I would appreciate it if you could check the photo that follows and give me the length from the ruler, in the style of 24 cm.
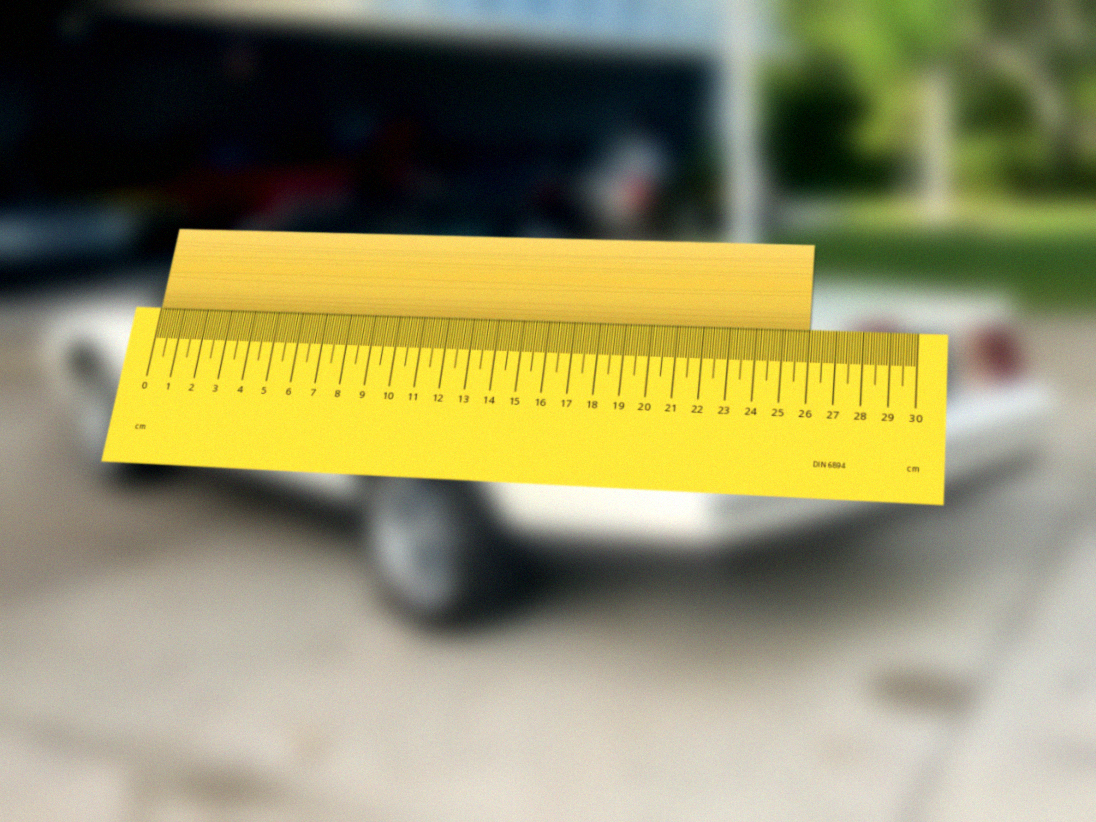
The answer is 26 cm
